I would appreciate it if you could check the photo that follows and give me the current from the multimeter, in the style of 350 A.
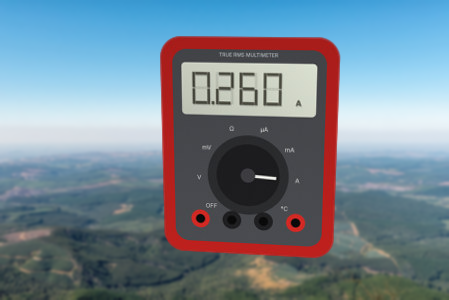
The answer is 0.260 A
